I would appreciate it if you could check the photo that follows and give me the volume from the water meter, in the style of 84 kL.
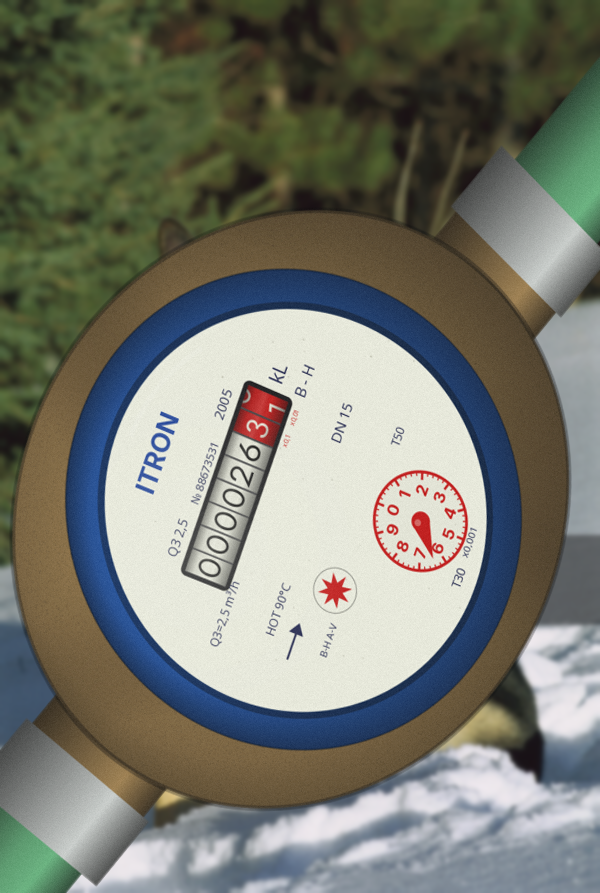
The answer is 26.306 kL
